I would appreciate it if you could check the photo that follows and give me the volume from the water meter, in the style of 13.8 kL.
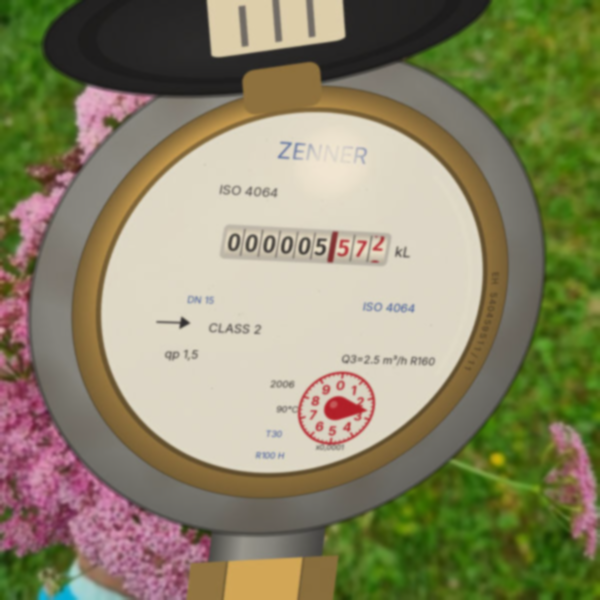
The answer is 5.5722 kL
